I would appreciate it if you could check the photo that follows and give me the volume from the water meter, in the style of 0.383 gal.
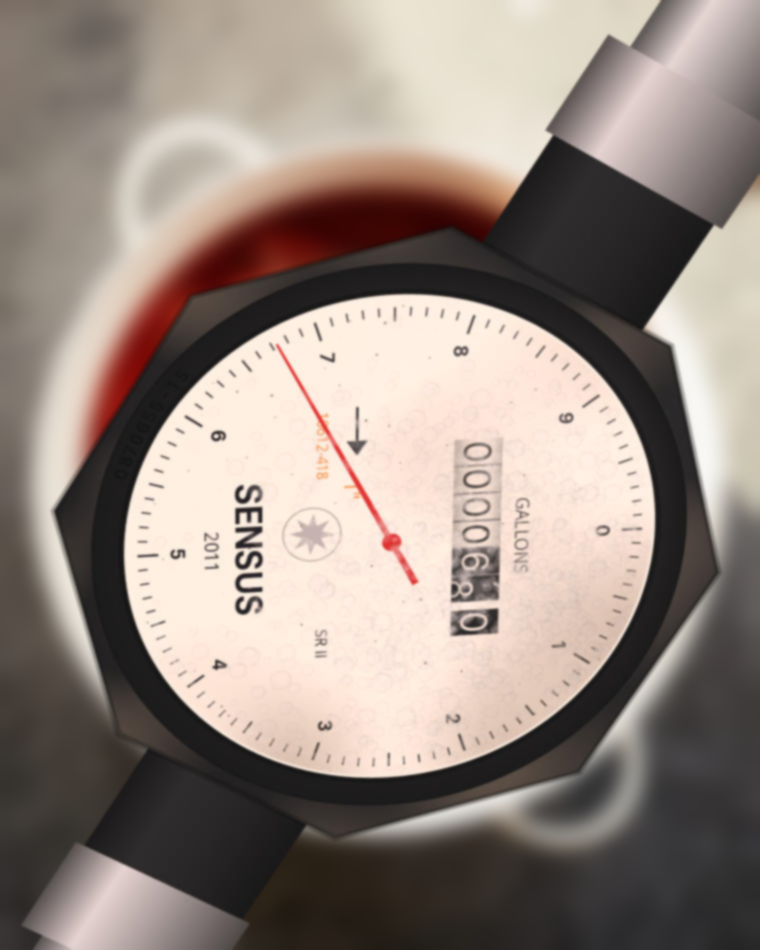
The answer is 676.7 gal
